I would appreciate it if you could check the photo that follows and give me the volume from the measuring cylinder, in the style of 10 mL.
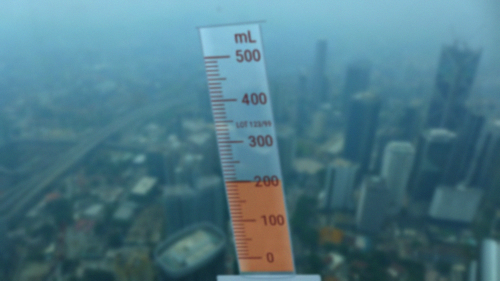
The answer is 200 mL
